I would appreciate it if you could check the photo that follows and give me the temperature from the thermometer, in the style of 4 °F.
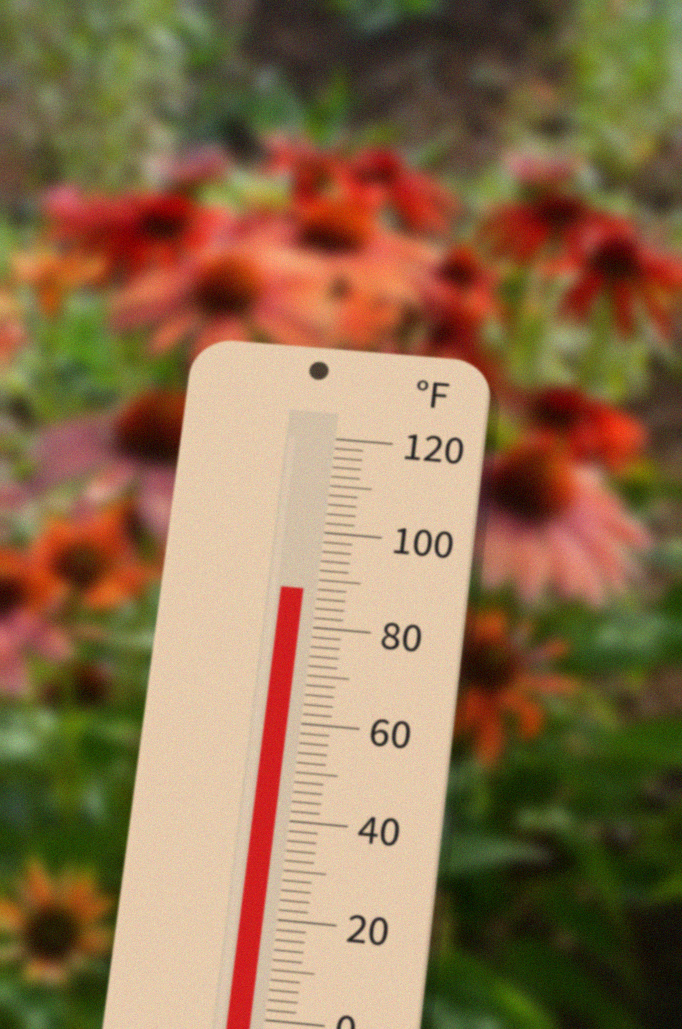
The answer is 88 °F
